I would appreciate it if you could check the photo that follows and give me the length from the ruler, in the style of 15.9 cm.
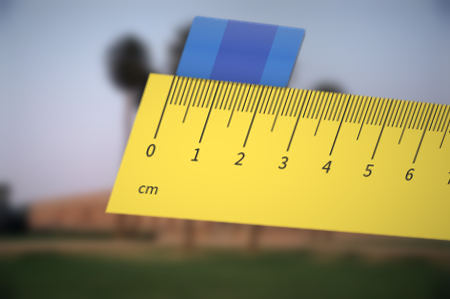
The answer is 2.5 cm
